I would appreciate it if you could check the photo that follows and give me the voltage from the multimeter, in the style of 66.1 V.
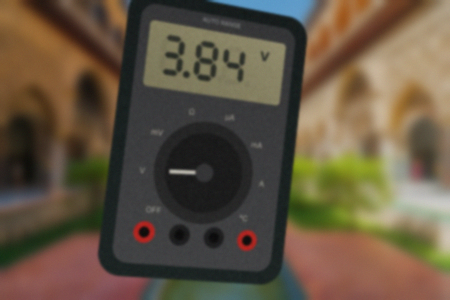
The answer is 3.84 V
